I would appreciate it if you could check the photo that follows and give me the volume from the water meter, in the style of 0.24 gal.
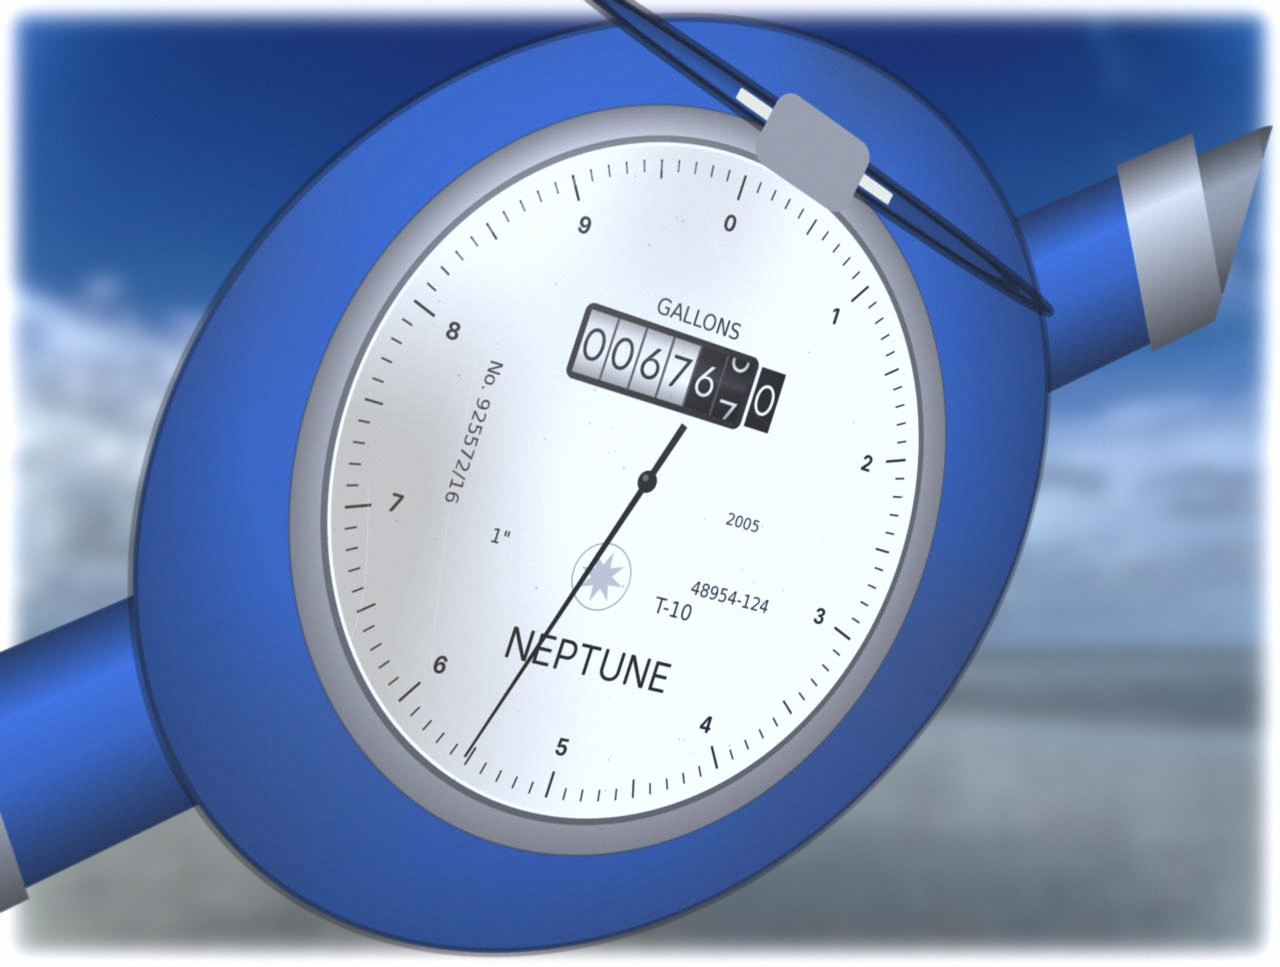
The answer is 67665.5 gal
